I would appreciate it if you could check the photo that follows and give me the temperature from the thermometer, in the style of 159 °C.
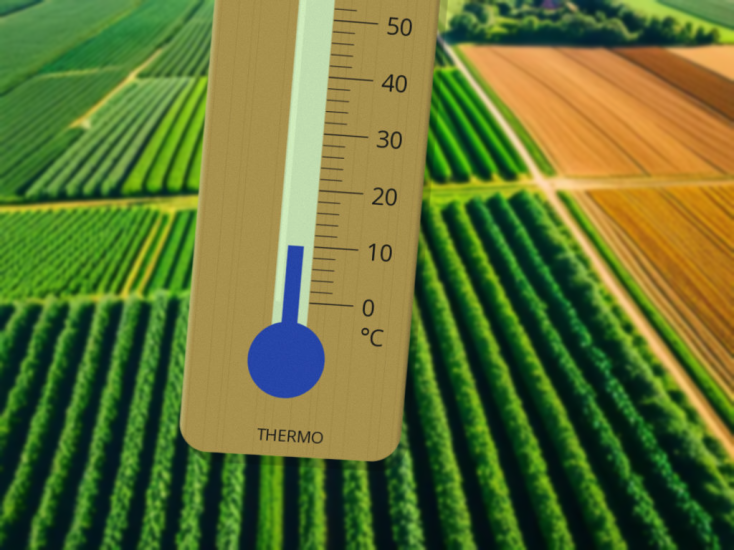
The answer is 10 °C
